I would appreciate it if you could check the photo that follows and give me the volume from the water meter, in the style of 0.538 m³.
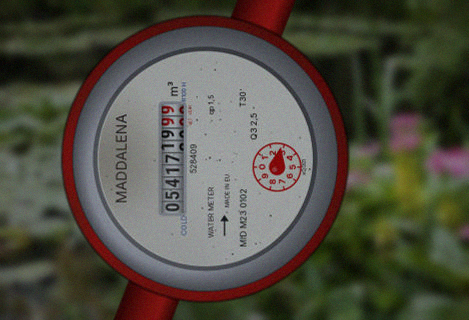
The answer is 541719.992 m³
